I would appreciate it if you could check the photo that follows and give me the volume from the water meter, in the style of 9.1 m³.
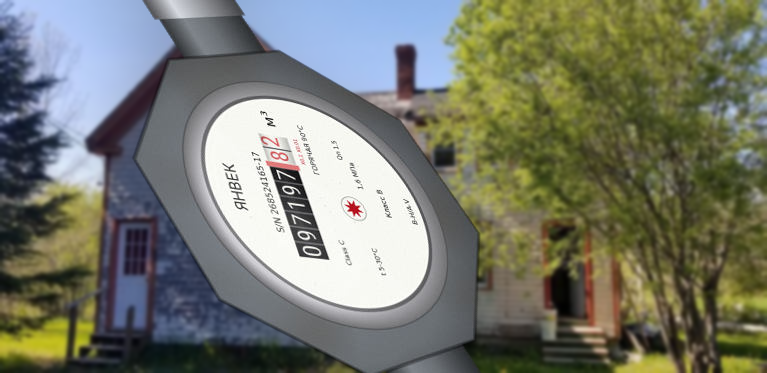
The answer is 97197.82 m³
